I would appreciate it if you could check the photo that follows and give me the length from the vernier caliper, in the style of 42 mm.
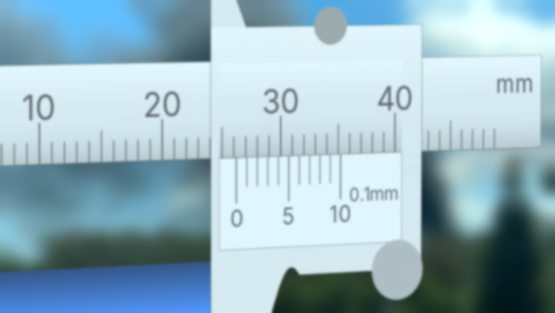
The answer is 26.2 mm
